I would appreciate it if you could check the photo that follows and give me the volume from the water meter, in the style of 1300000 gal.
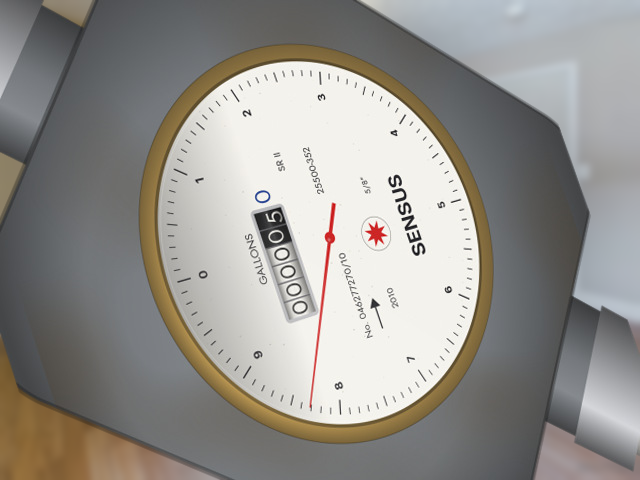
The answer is 48.3 gal
